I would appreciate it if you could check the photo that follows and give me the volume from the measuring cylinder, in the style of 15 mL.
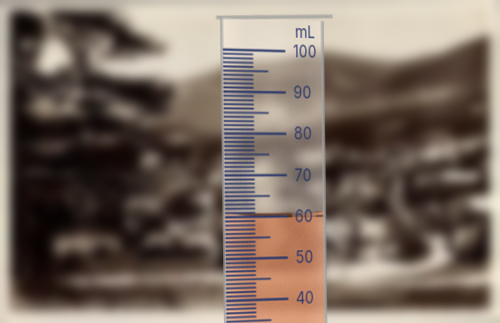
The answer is 60 mL
